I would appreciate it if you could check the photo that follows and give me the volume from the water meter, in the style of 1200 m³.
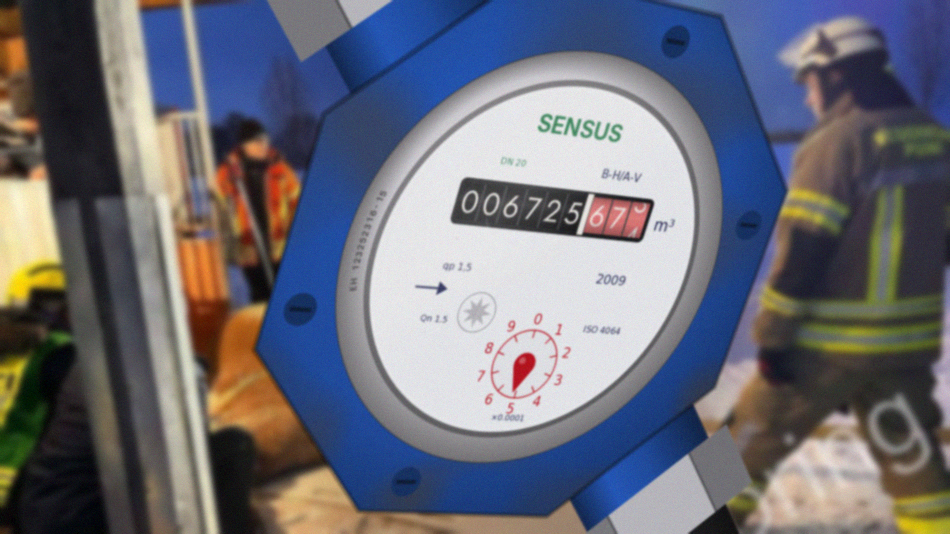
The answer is 6725.6735 m³
